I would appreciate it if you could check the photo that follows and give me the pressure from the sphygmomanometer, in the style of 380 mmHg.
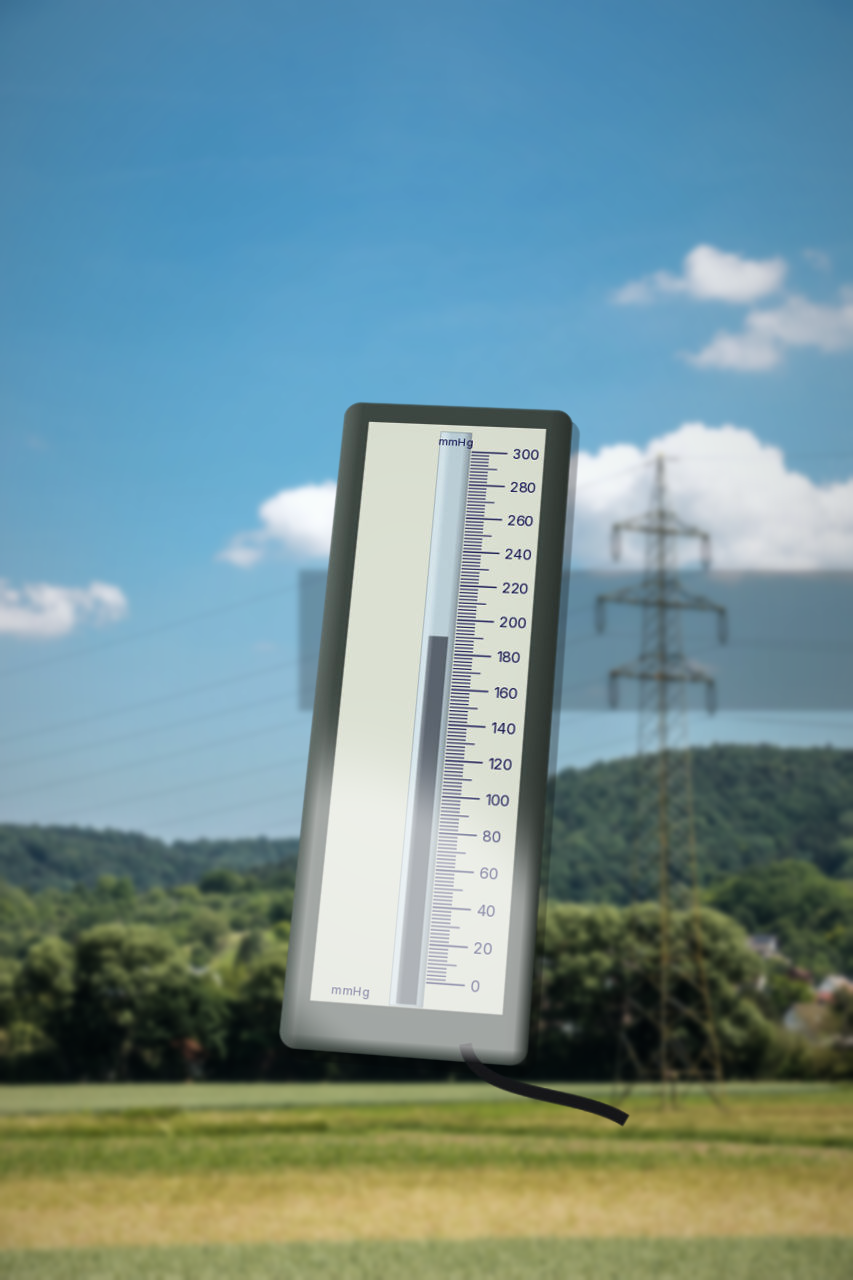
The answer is 190 mmHg
